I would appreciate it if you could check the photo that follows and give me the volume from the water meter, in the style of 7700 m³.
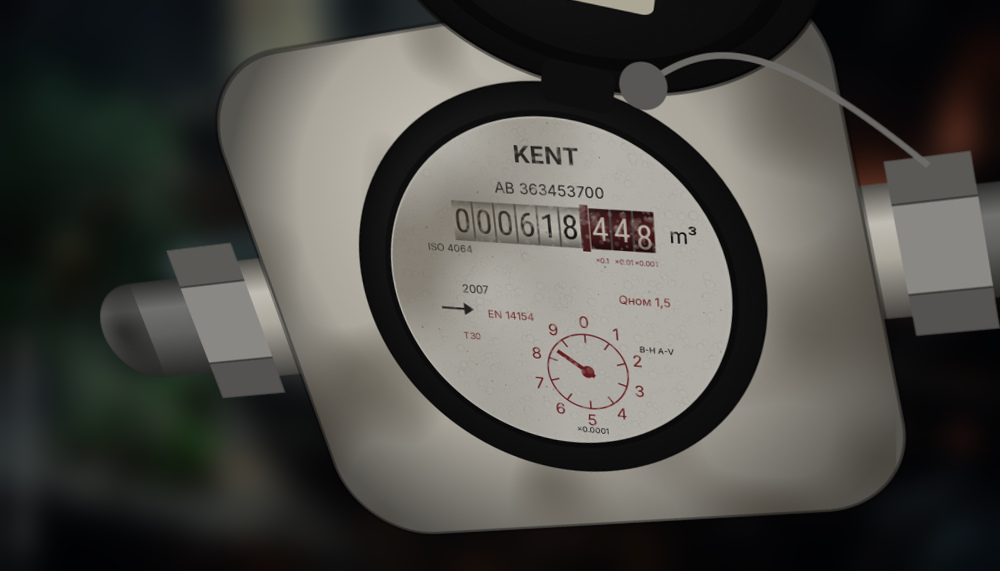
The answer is 618.4478 m³
